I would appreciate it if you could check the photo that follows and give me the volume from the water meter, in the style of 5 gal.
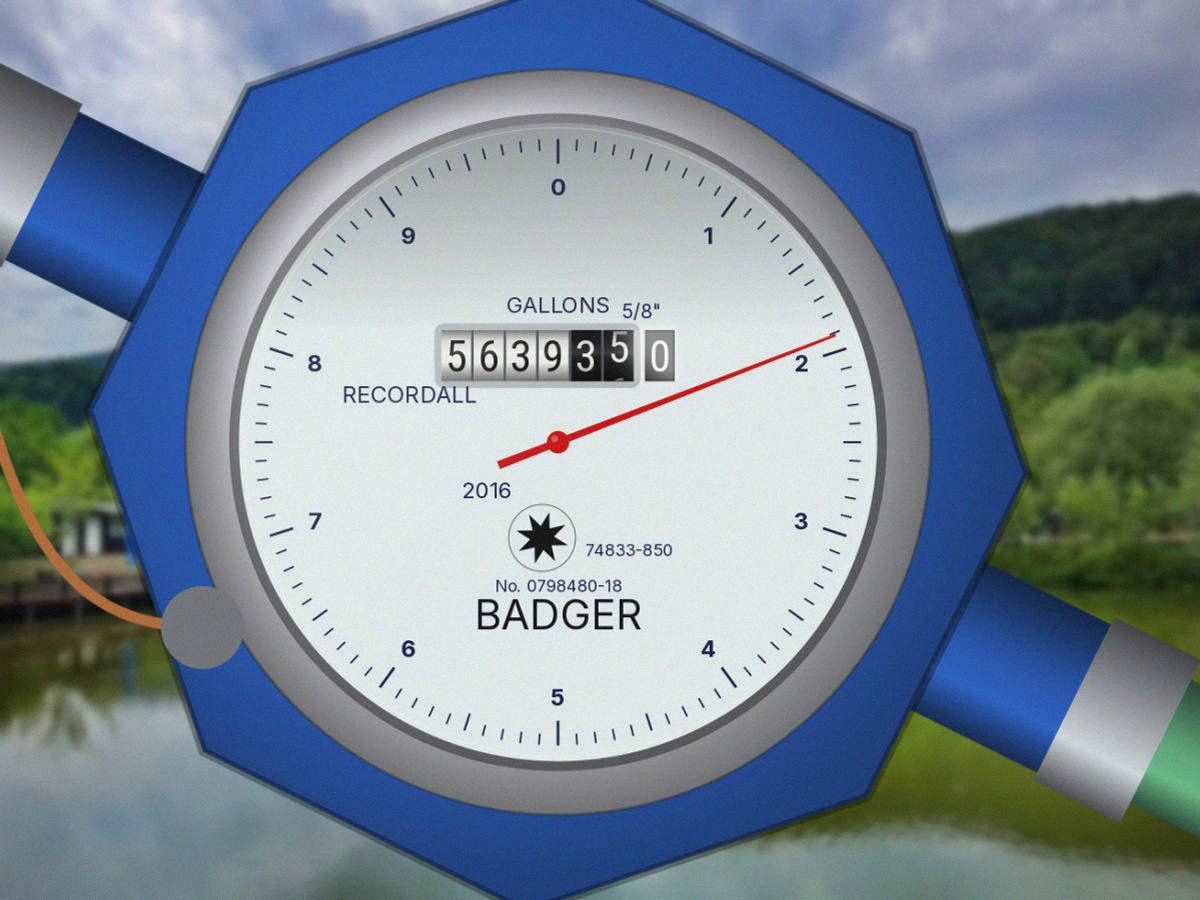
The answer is 5639351.9 gal
